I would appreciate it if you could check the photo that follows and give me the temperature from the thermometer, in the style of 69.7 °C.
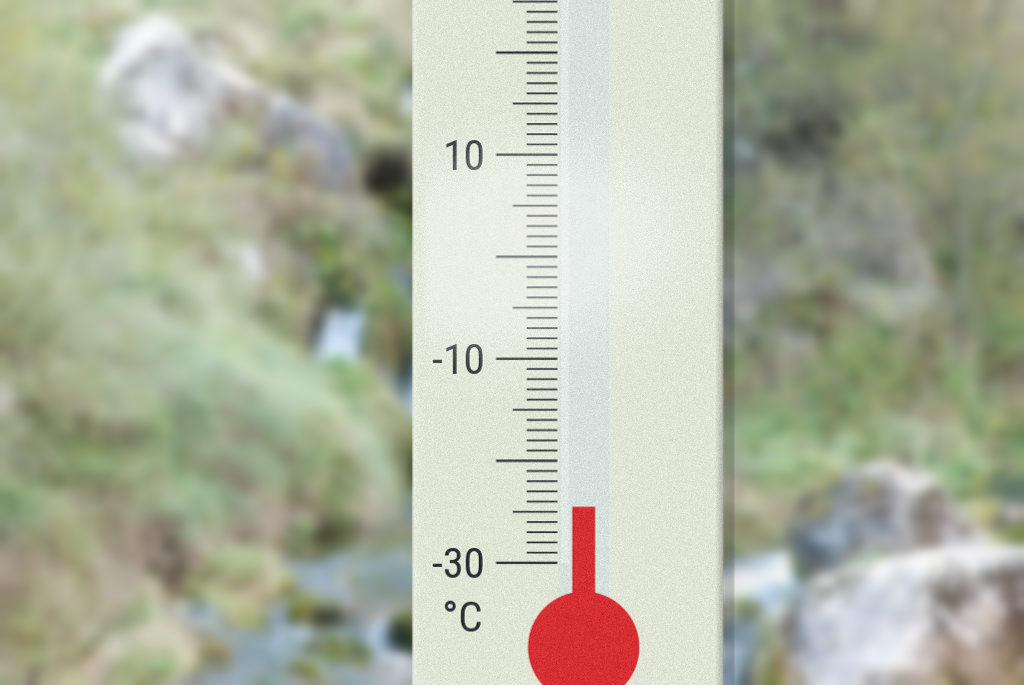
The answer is -24.5 °C
